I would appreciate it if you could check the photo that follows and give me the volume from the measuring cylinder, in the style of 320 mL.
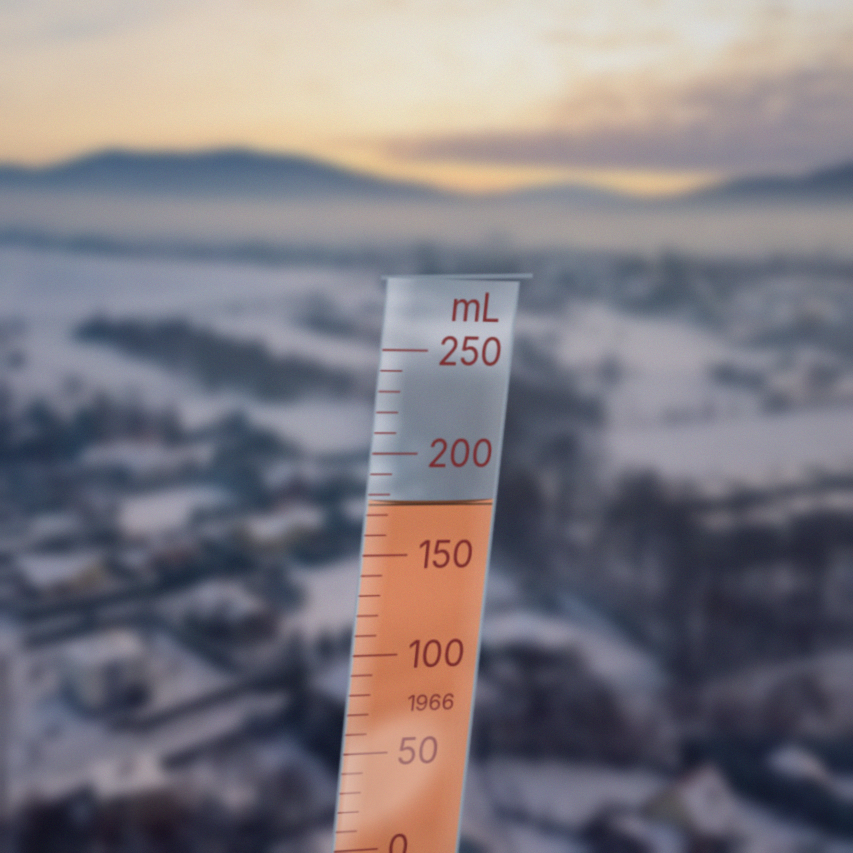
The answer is 175 mL
